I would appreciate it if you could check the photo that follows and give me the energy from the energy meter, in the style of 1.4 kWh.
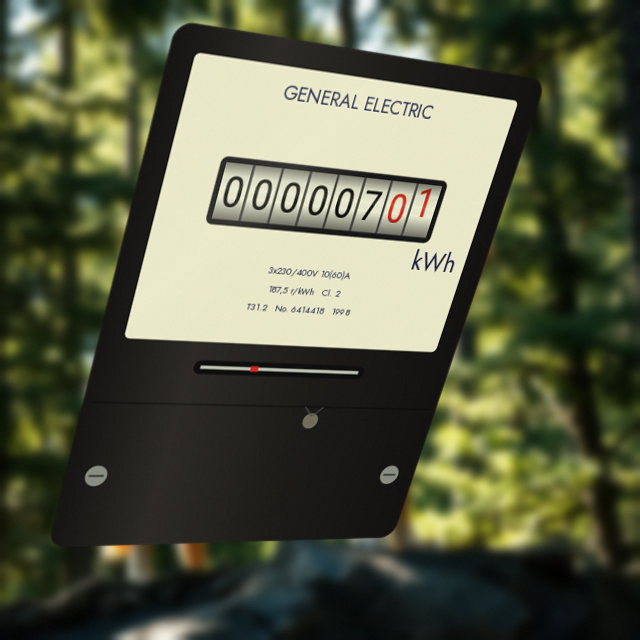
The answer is 7.01 kWh
